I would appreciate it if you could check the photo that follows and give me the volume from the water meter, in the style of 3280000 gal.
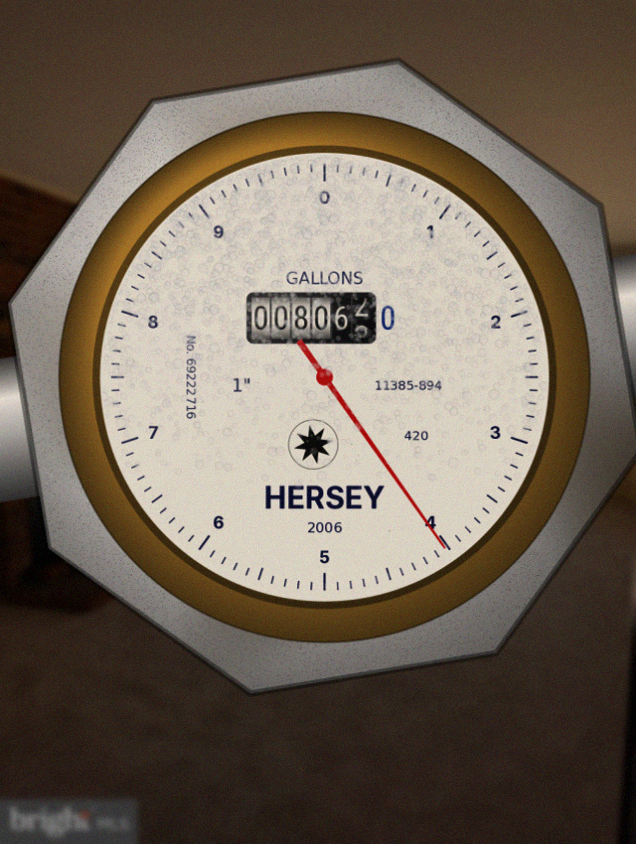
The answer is 80624.0 gal
